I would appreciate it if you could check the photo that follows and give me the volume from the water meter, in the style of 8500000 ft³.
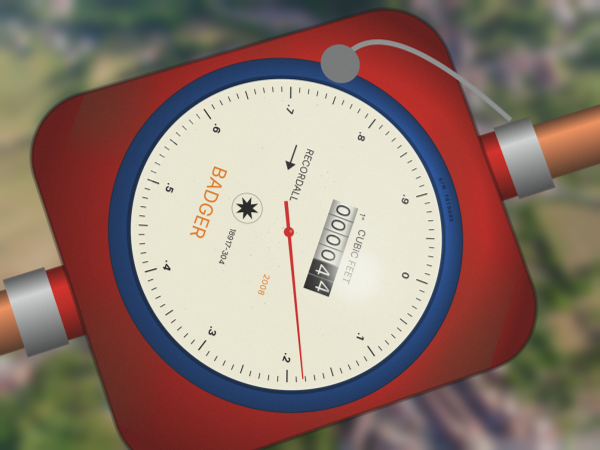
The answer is 44.18 ft³
